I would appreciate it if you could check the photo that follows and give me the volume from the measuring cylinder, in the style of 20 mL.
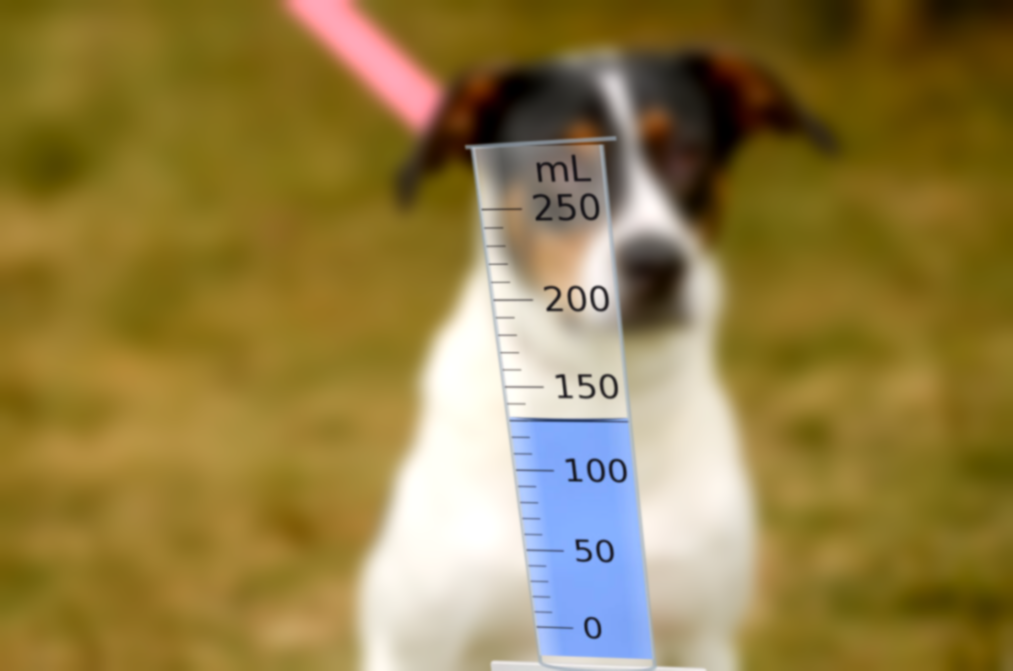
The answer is 130 mL
